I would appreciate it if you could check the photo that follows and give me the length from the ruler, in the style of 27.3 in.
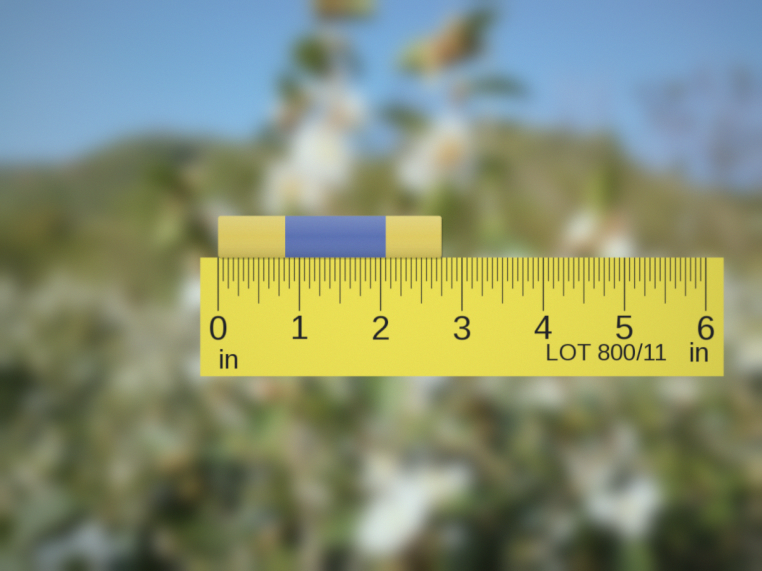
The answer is 2.75 in
